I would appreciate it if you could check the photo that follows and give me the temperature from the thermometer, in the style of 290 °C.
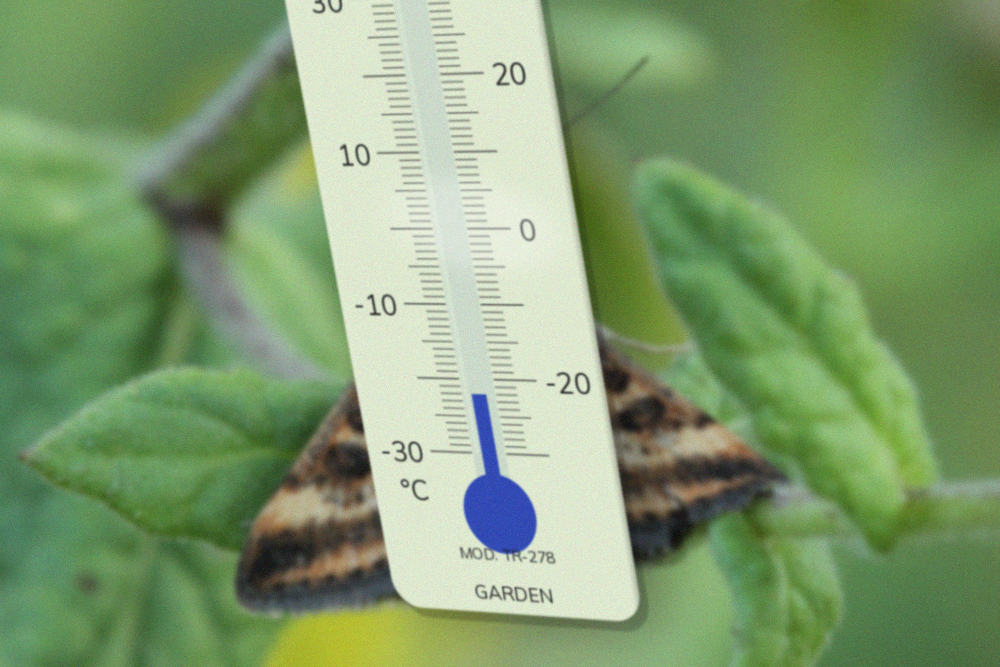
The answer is -22 °C
